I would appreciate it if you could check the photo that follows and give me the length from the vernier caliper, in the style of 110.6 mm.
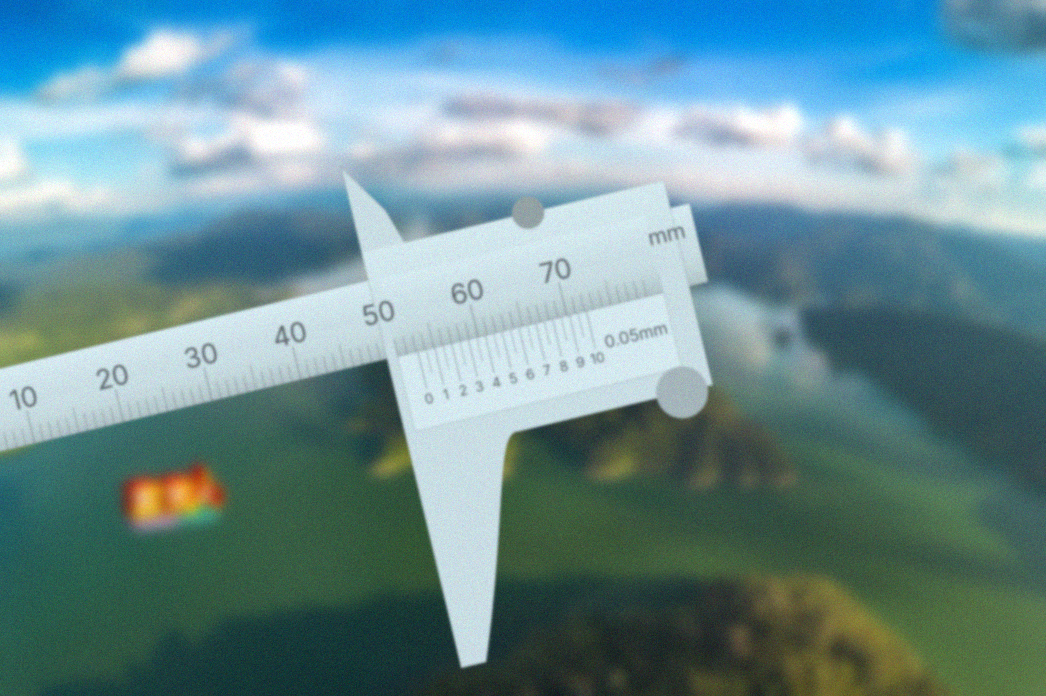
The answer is 53.2 mm
